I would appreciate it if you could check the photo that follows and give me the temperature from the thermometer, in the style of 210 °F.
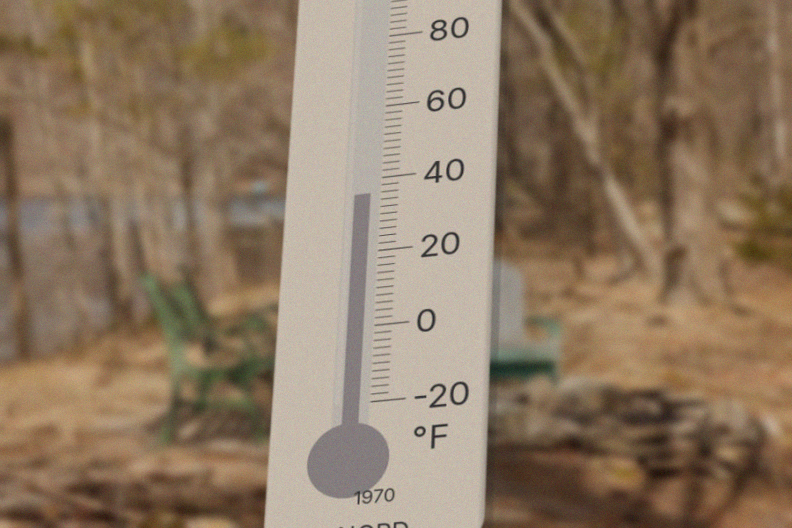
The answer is 36 °F
